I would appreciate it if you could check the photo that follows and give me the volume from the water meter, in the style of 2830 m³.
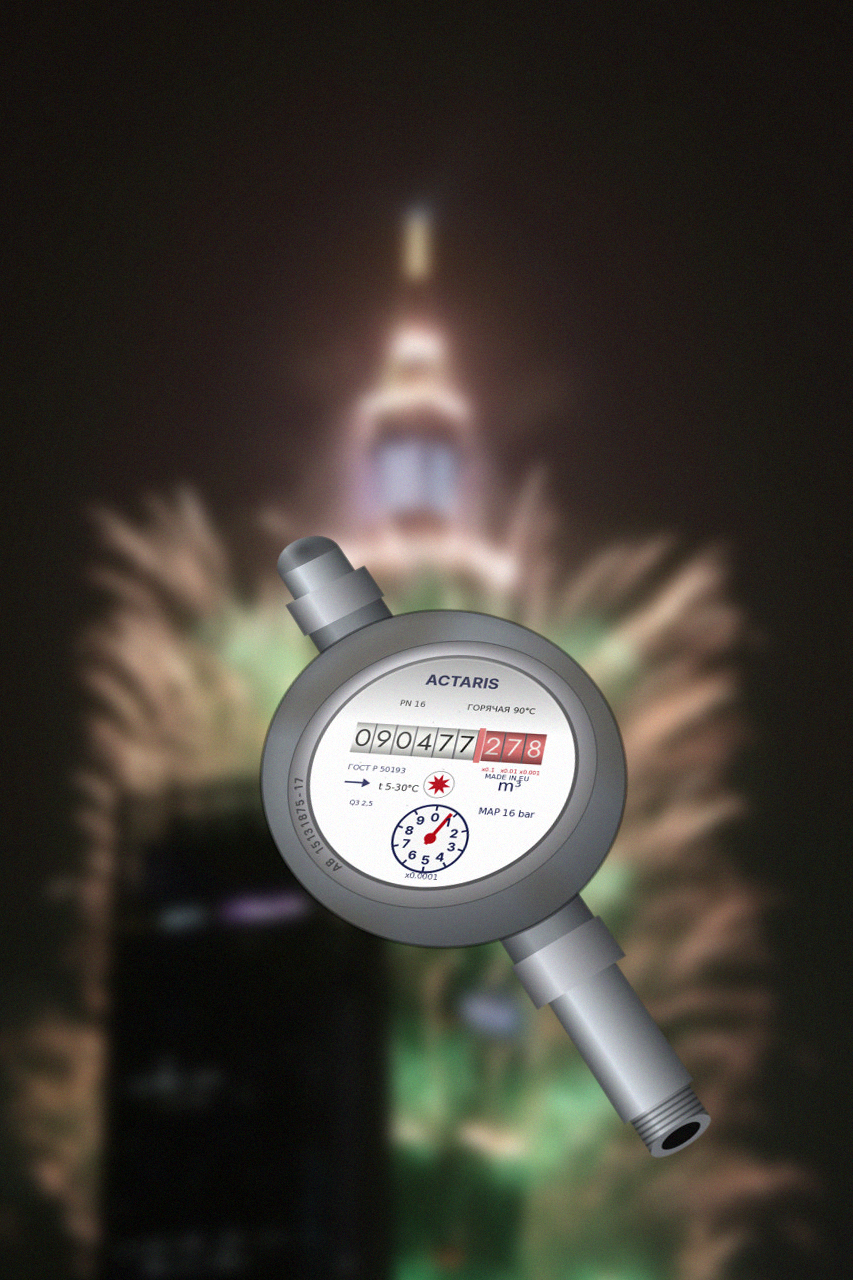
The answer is 90477.2780 m³
